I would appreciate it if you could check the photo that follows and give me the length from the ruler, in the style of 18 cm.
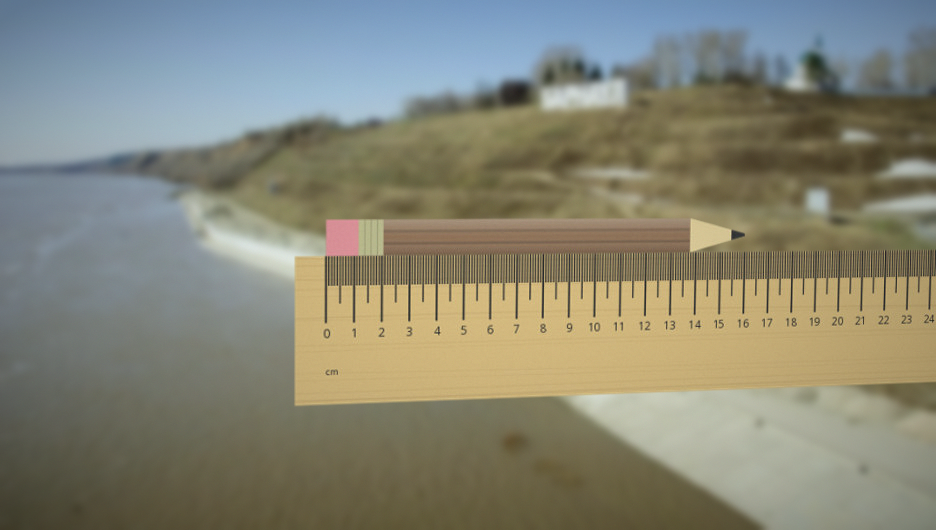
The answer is 16 cm
